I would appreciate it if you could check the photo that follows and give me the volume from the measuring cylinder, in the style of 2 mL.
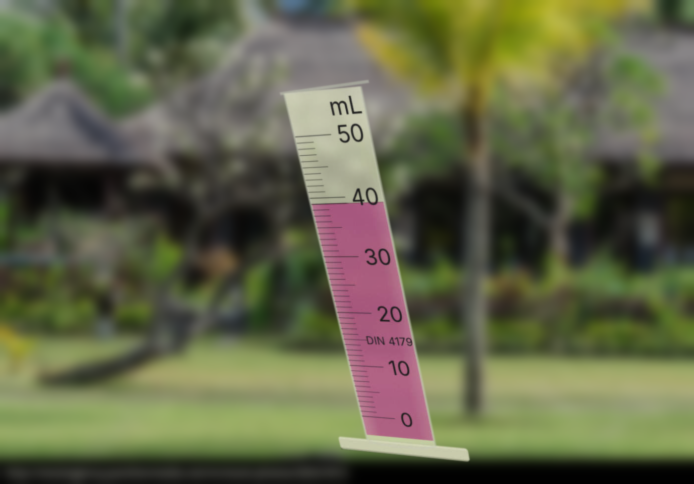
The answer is 39 mL
